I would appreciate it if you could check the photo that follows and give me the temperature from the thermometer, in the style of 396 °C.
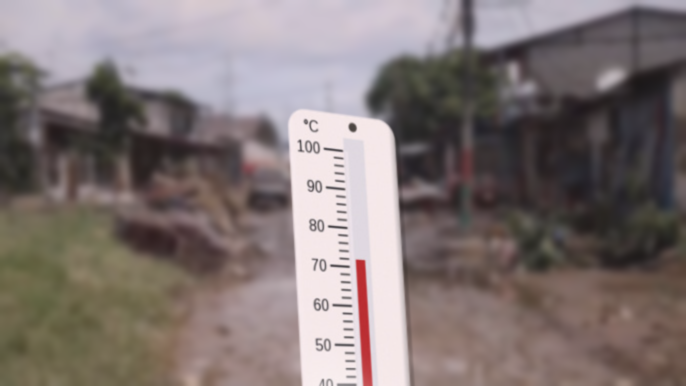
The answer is 72 °C
